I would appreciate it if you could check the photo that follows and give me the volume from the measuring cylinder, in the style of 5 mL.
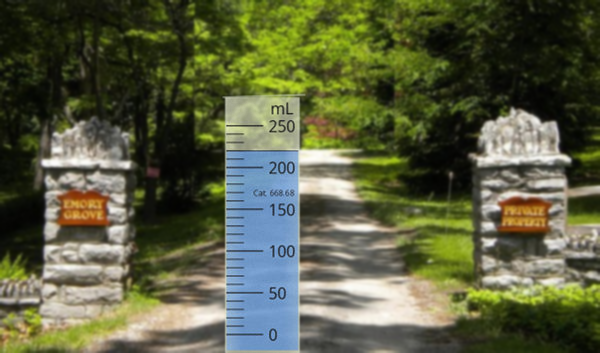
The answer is 220 mL
